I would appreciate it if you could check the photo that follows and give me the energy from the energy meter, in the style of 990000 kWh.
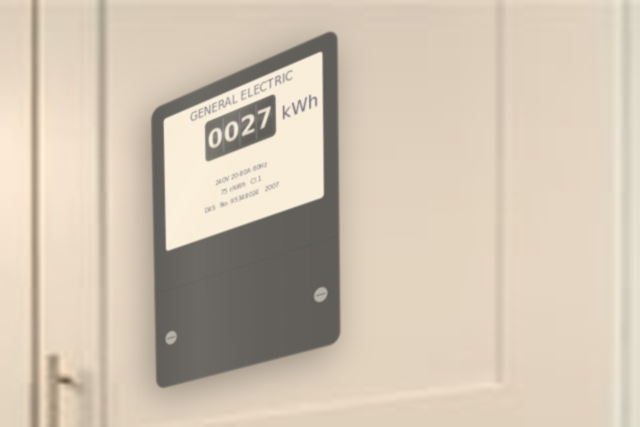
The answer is 27 kWh
